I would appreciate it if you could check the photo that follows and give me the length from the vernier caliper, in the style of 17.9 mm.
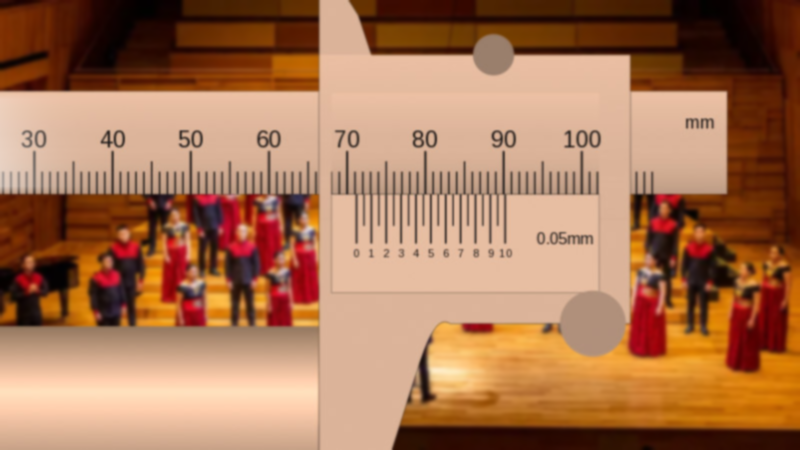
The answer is 71.2 mm
